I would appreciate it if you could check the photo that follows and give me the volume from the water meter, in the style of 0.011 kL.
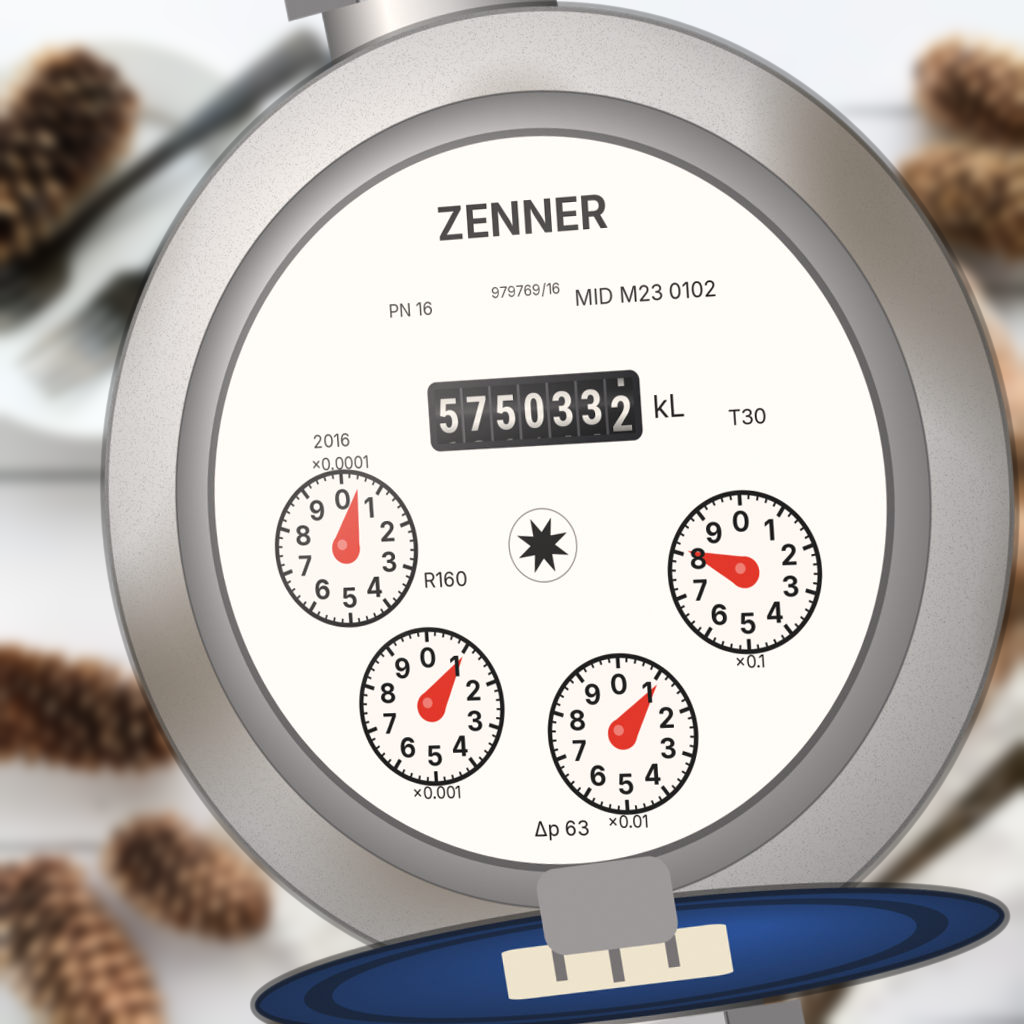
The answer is 5750331.8110 kL
